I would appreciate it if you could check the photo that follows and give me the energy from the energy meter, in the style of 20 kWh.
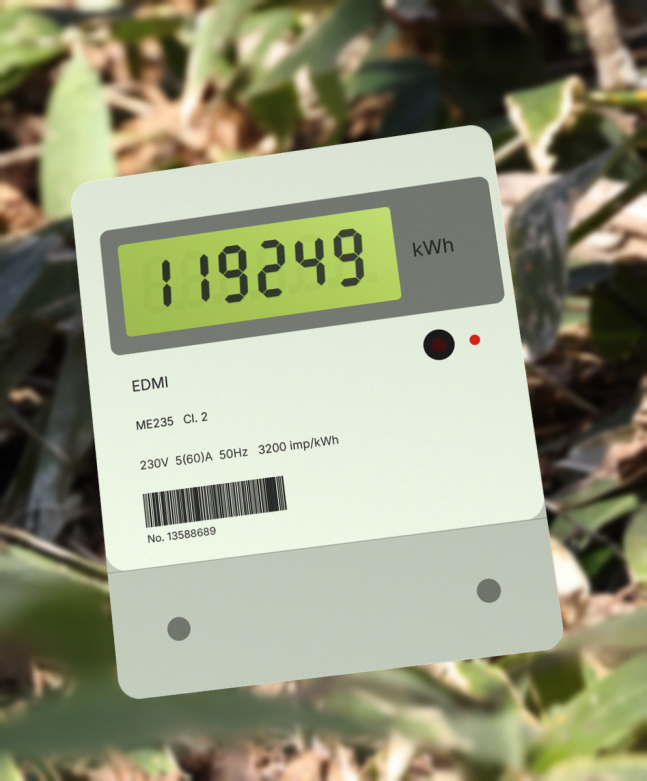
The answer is 119249 kWh
